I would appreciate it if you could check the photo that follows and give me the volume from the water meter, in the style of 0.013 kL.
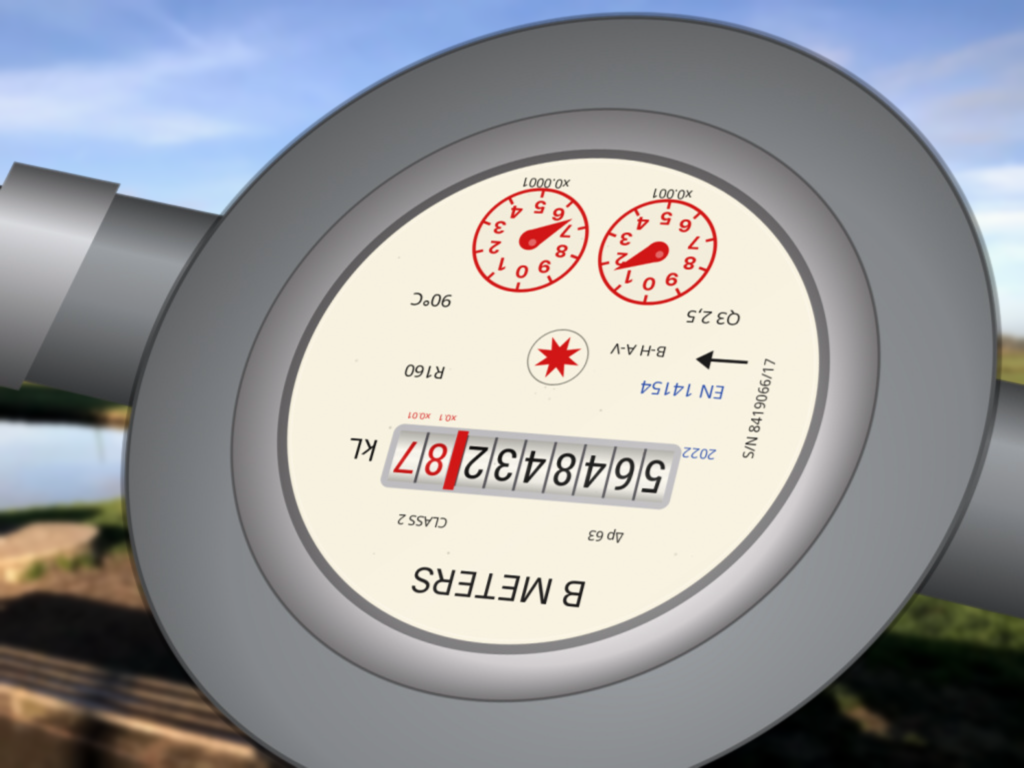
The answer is 5648432.8716 kL
